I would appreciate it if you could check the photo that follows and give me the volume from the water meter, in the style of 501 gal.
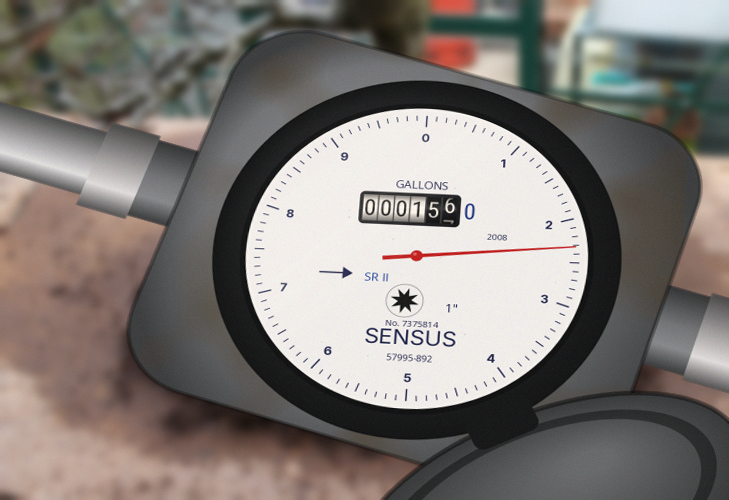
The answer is 1562.3 gal
